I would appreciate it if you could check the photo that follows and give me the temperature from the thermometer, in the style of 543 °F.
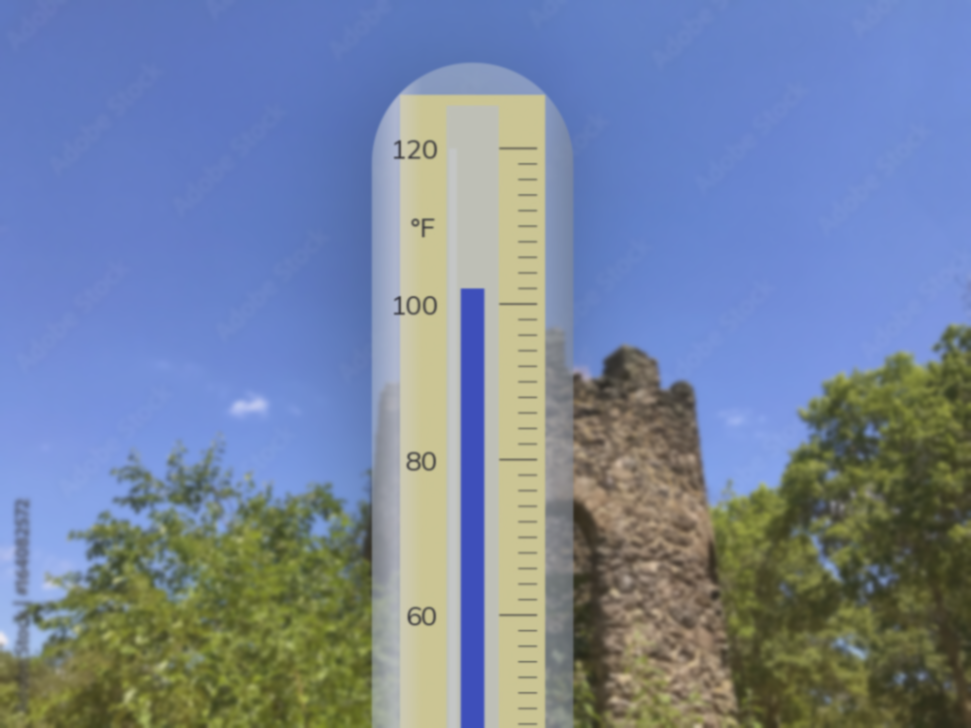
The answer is 102 °F
